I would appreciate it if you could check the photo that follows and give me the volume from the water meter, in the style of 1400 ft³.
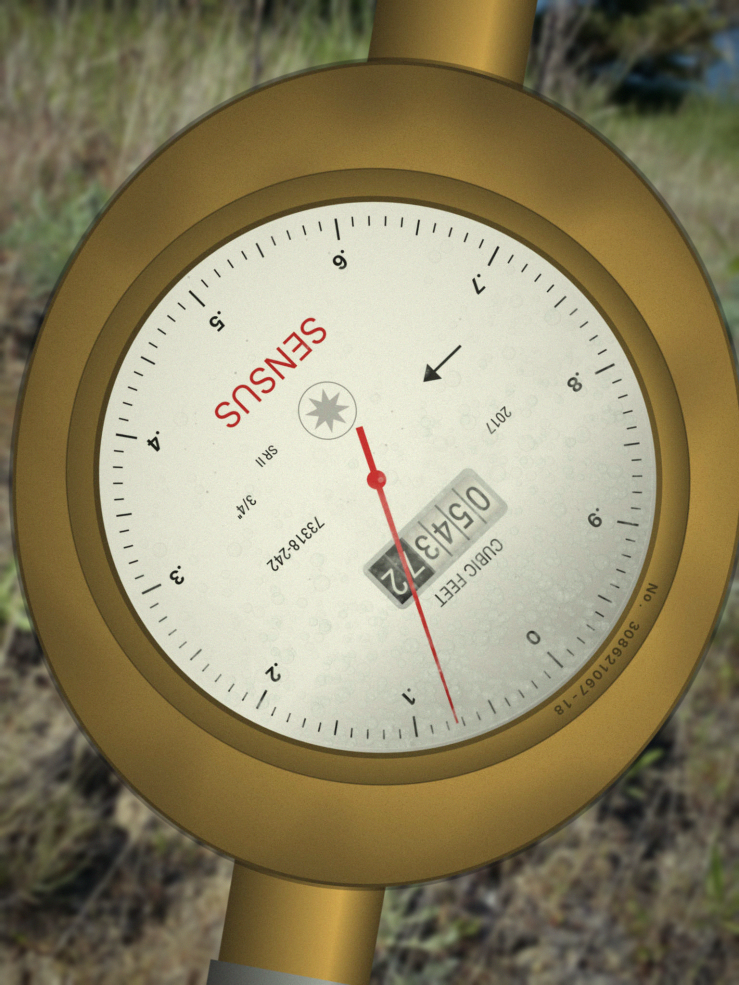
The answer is 54372.07 ft³
